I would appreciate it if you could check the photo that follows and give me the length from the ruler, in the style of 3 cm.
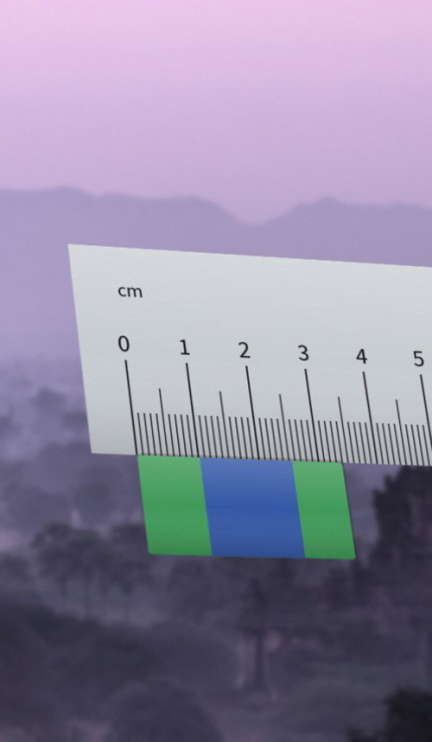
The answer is 3.4 cm
